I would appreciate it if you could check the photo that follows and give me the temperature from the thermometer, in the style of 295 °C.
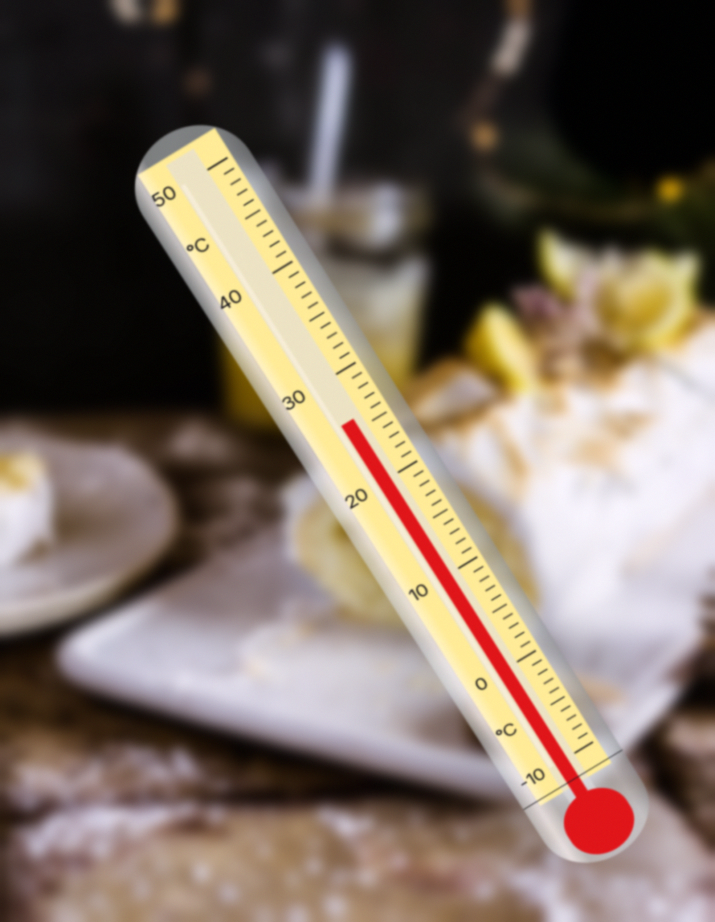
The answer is 26 °C
